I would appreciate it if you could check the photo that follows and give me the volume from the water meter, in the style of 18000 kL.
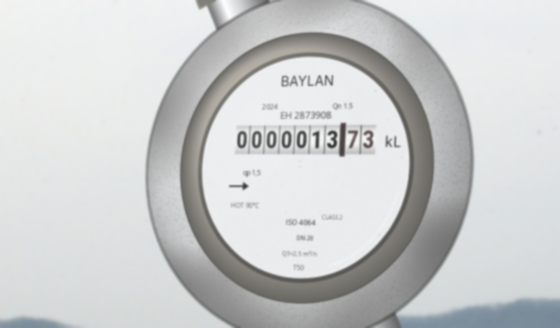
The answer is 13.73 kL
